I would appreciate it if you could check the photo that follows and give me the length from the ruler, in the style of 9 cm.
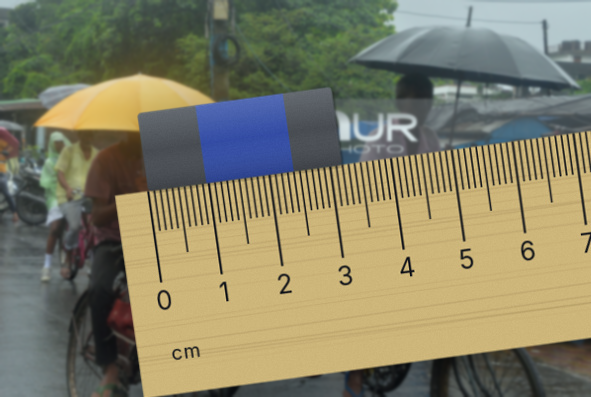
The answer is 3.2 cm
